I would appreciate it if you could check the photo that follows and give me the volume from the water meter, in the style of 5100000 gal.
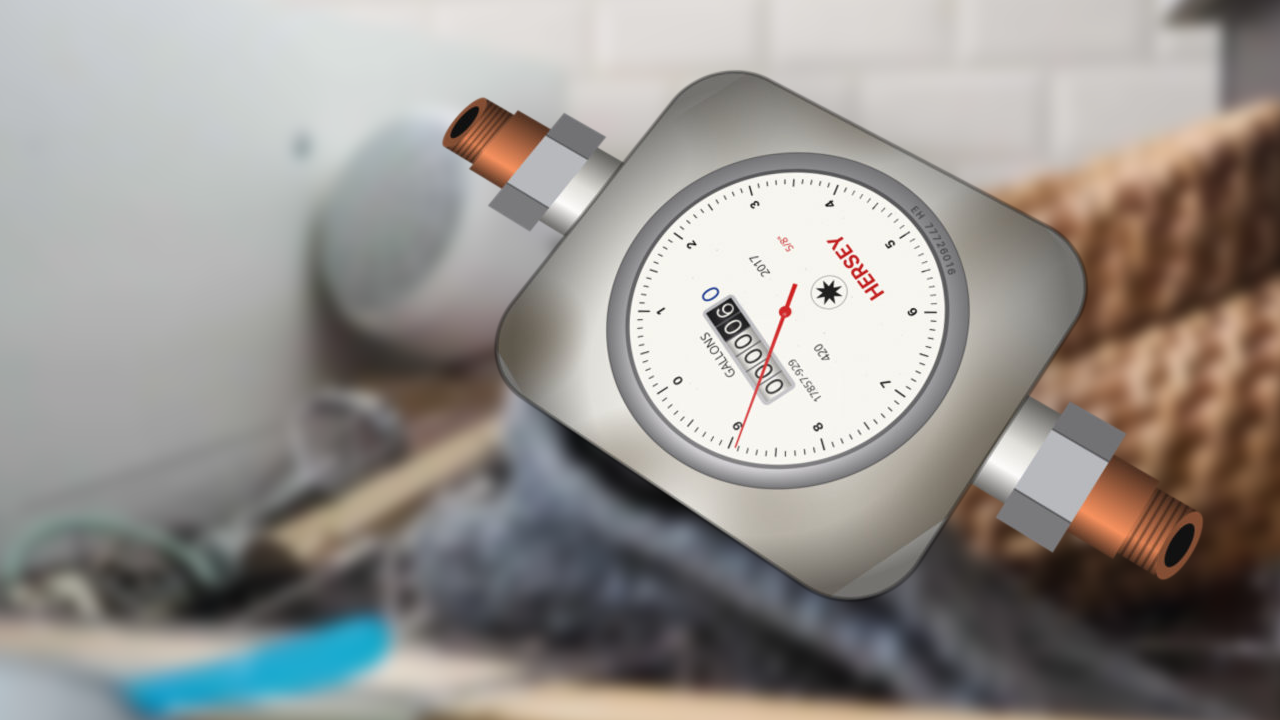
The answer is 58.9 gal
